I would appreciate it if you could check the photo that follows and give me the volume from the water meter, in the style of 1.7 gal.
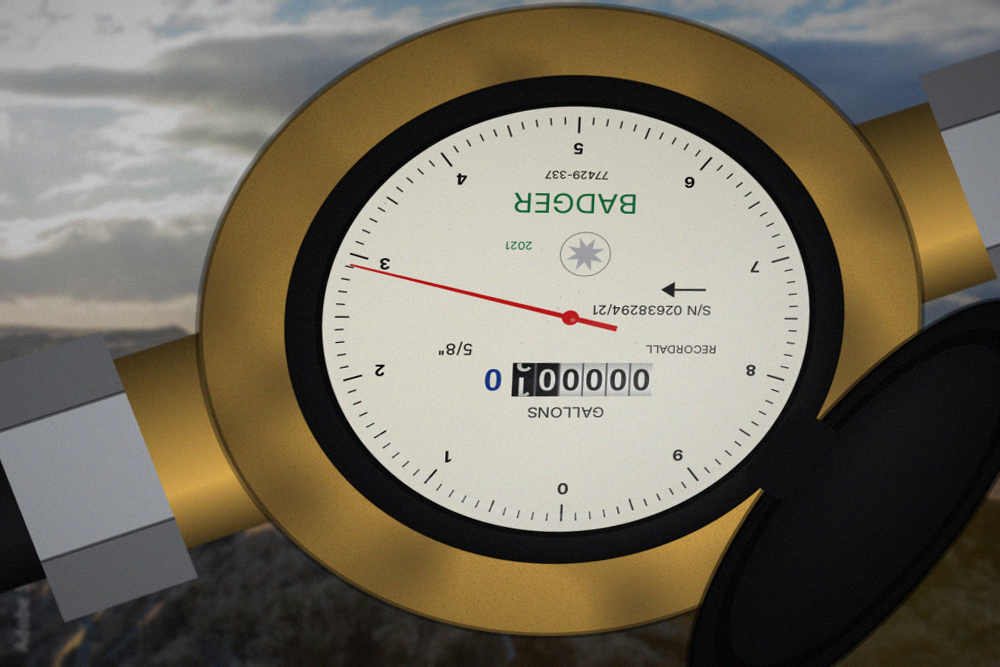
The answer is 12.9 gal
